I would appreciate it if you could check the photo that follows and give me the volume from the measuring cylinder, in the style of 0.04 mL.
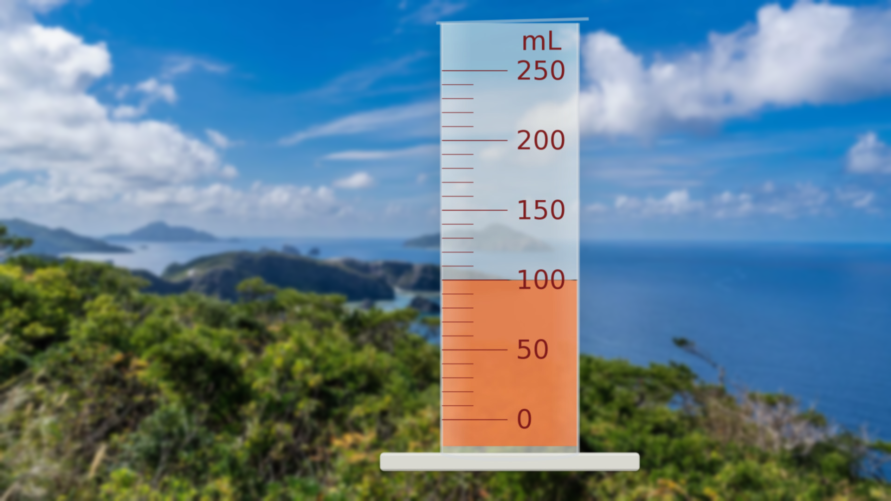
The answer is 100 mL
